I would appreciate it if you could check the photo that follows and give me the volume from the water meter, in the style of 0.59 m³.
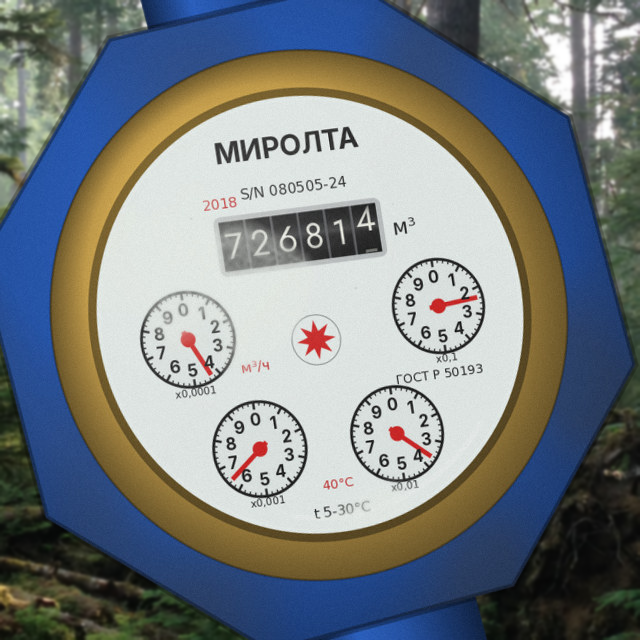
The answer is 726814.2364 m³
